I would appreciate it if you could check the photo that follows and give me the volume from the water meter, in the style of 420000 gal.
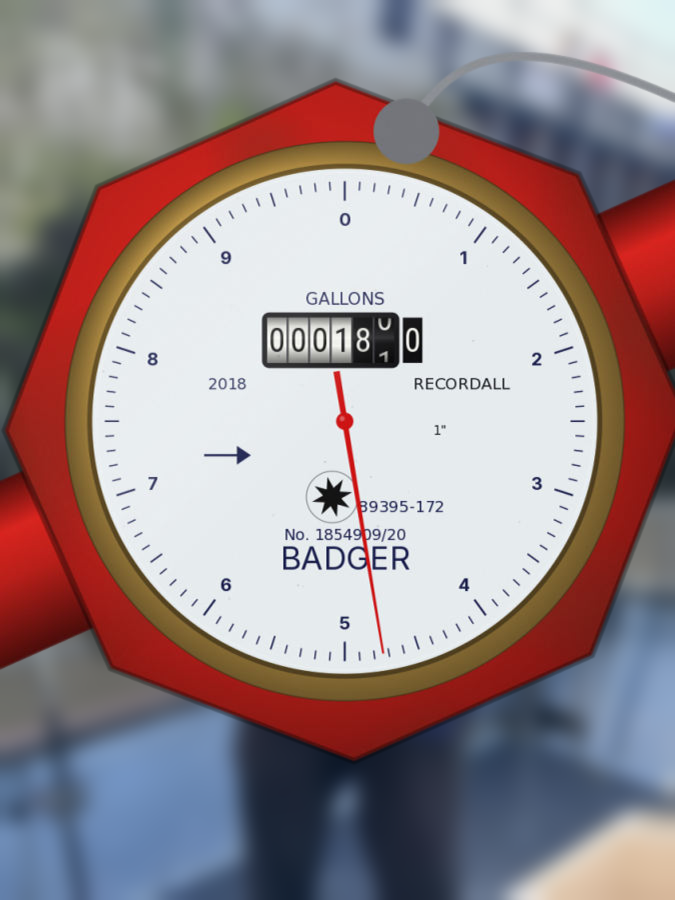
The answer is 1804.7 gal
